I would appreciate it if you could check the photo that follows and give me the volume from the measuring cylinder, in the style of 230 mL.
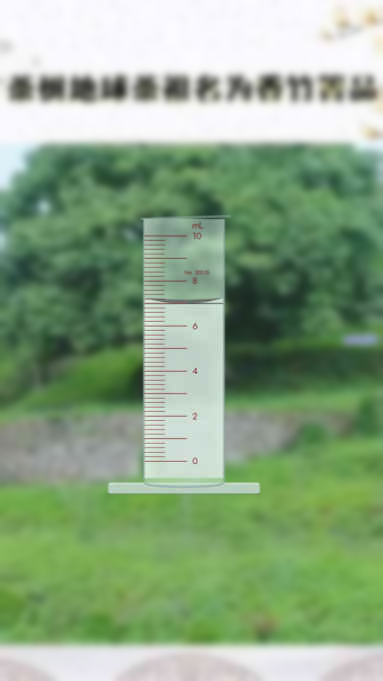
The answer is 7 mL
